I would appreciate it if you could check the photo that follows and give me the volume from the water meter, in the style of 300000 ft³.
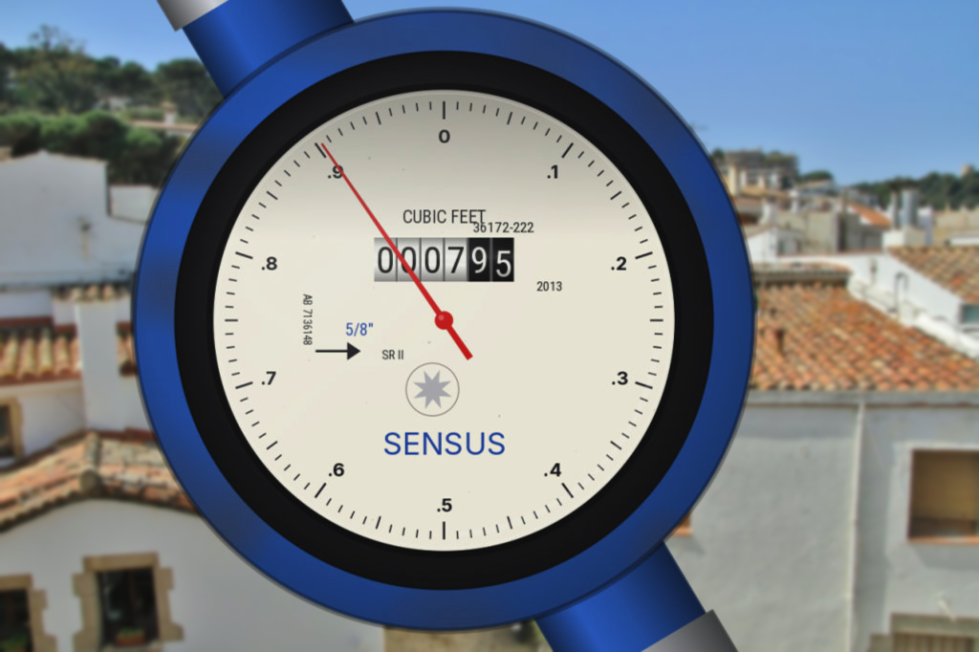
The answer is 794.90 ft³
